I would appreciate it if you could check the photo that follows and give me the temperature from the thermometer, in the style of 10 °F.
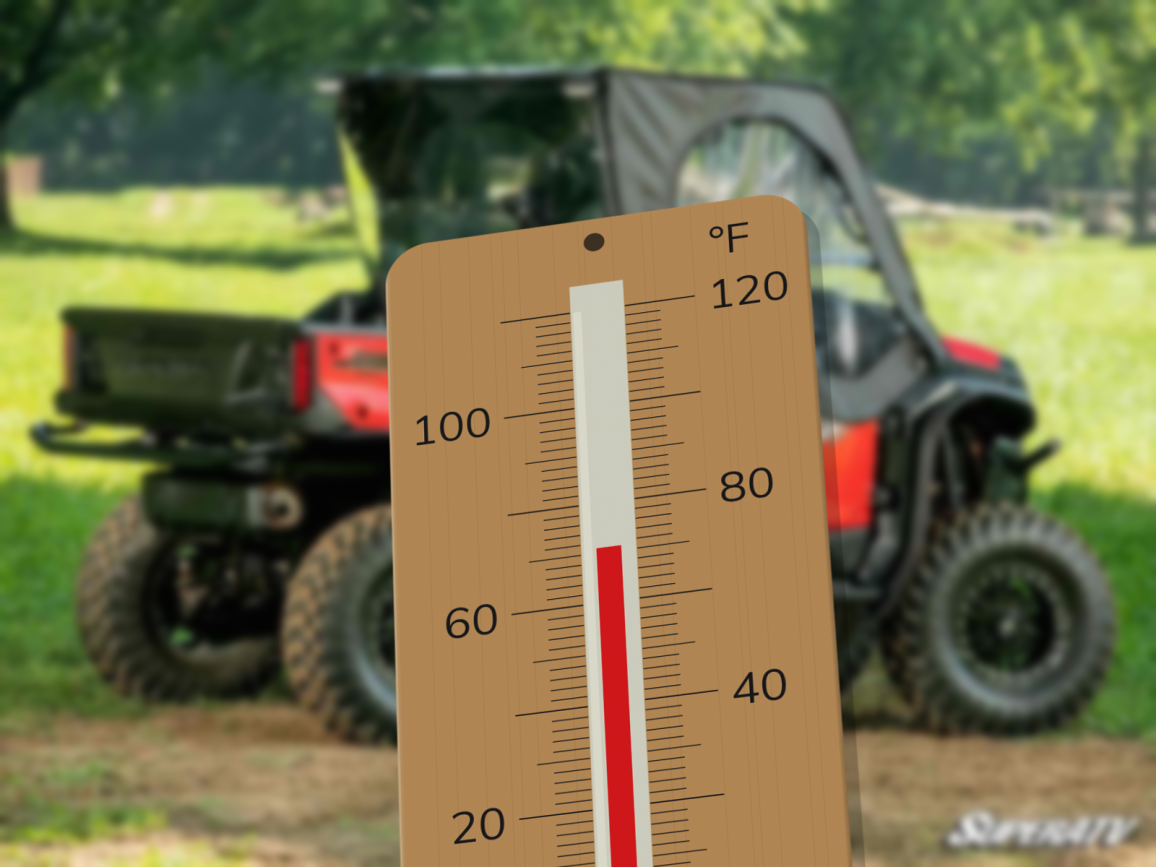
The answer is 71 °F
